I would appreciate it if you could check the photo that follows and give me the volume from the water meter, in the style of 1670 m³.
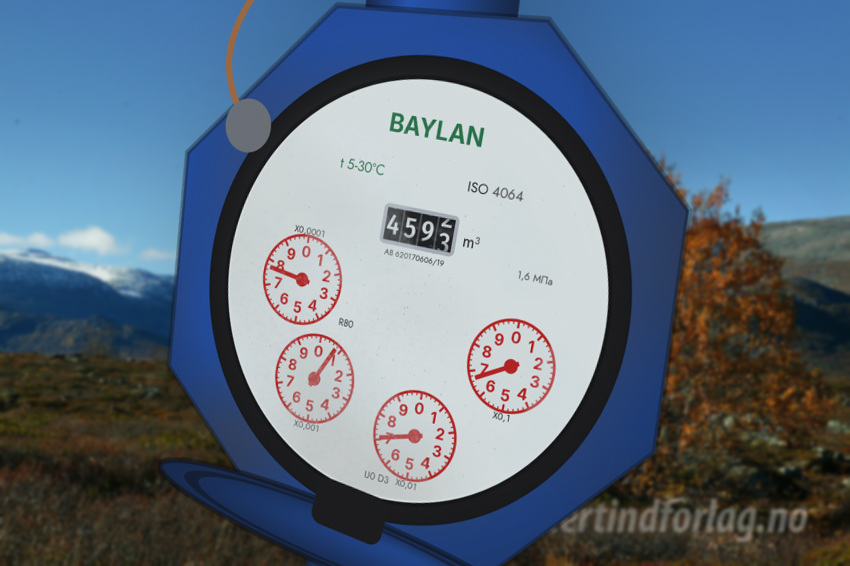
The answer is 4592.6707 m³
